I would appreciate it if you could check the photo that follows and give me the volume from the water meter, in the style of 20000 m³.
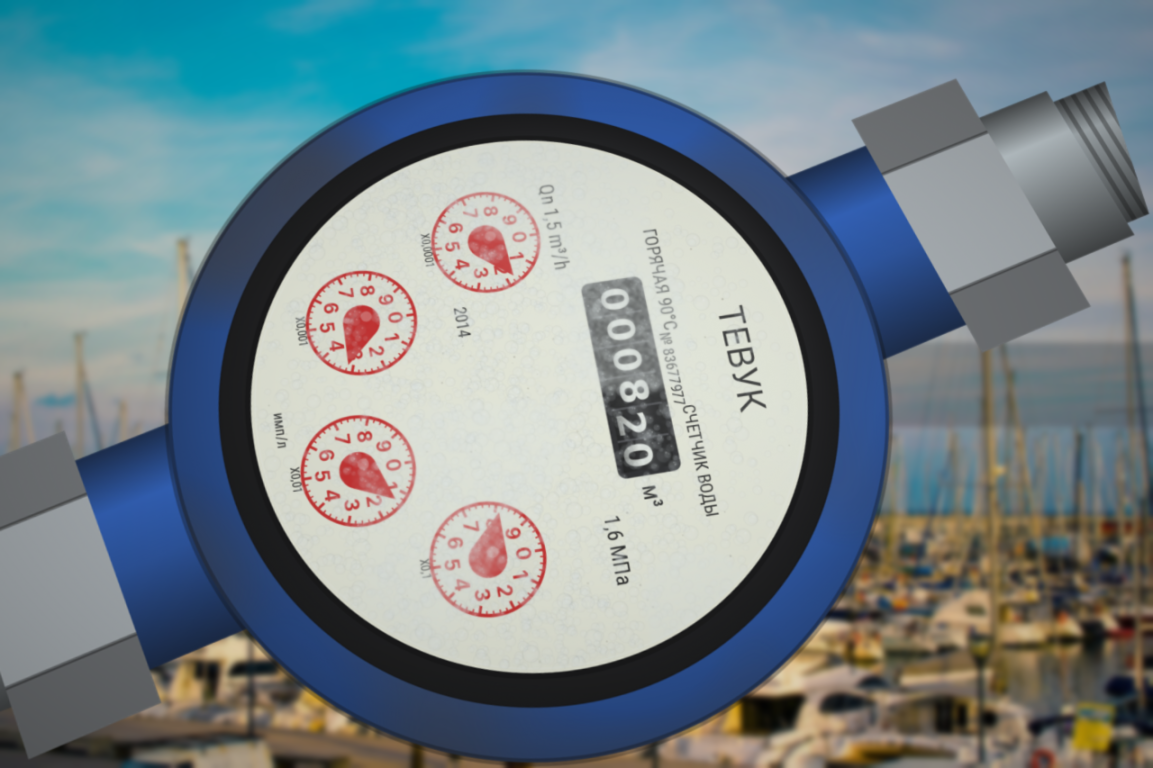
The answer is 819.8131 m³
